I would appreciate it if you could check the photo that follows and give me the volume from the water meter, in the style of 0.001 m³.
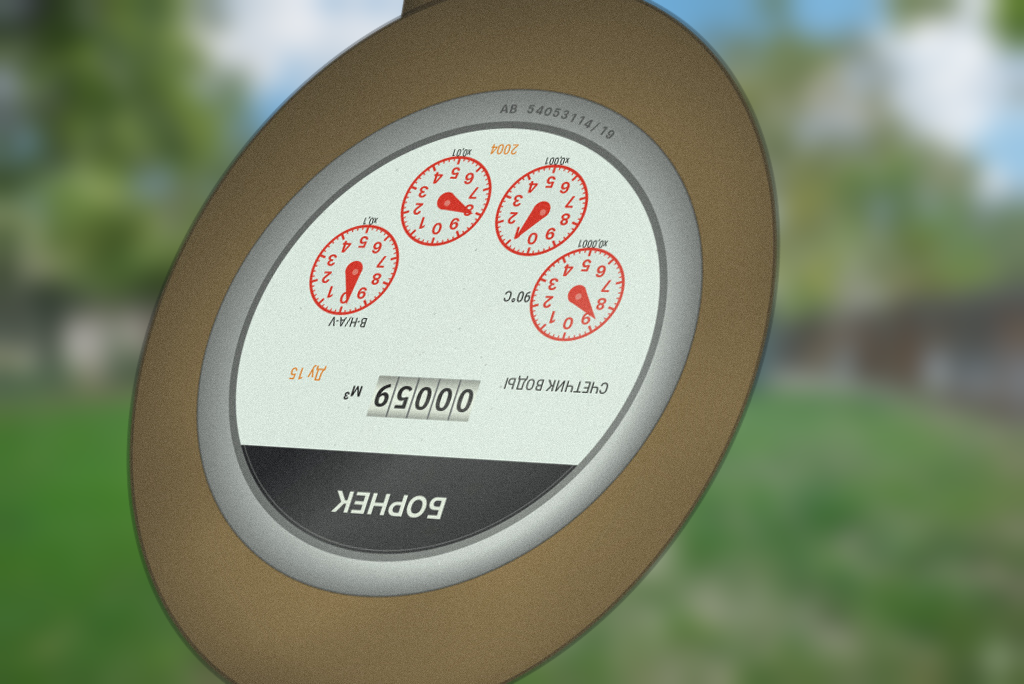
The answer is 58.9808 m³
